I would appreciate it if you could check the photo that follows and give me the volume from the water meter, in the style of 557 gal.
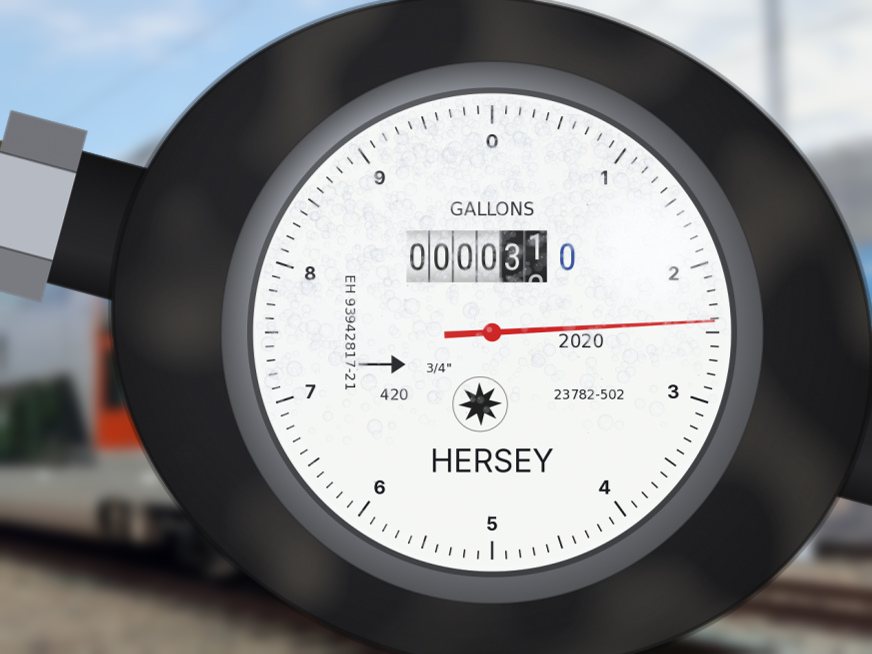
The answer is 312.4 gal
